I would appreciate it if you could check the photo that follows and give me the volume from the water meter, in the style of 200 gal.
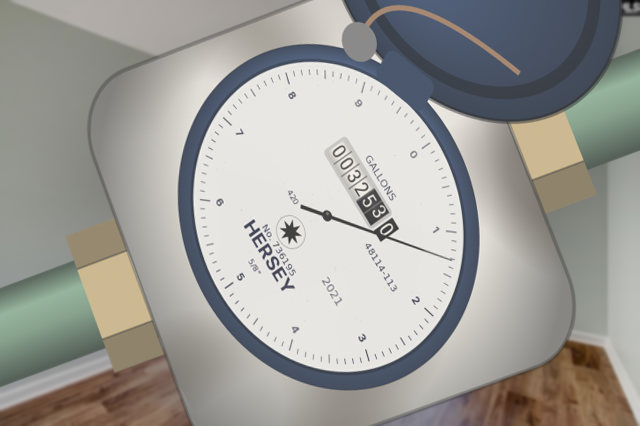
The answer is 32531.3 gal
